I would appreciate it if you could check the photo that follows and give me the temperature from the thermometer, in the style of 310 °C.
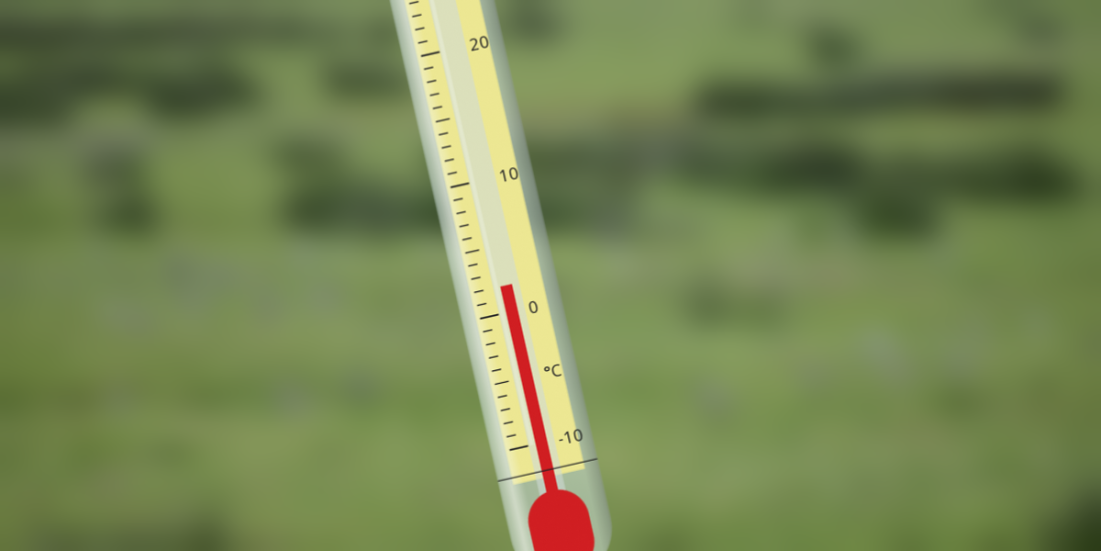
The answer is 2 °C
